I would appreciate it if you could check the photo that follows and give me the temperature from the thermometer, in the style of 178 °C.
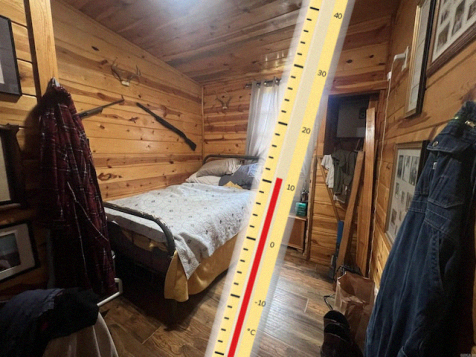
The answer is 11 °C
